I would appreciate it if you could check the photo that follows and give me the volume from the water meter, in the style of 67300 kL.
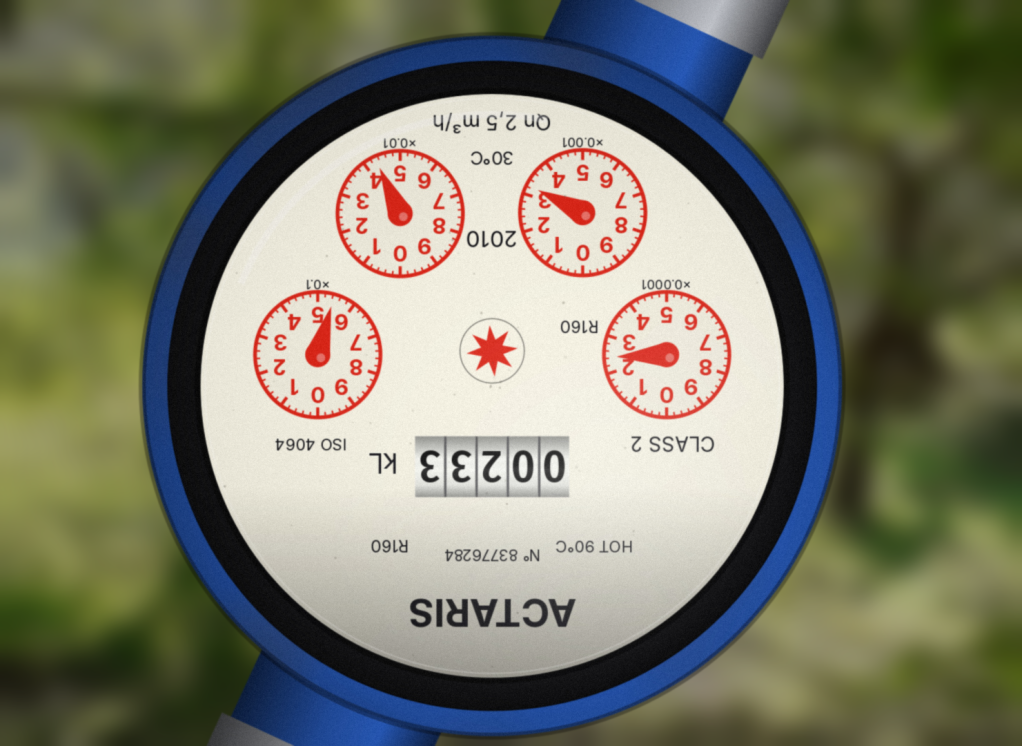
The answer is 233.5432 kL
